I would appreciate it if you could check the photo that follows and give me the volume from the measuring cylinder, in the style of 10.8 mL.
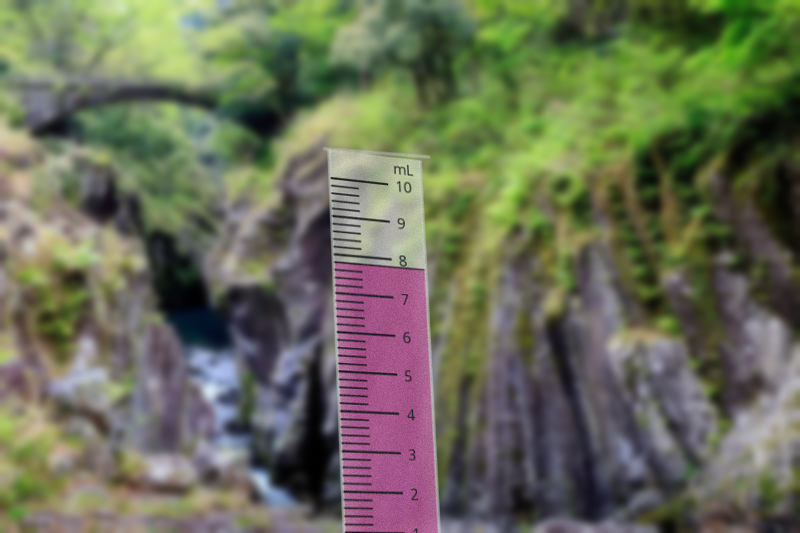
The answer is 7.8 mL
